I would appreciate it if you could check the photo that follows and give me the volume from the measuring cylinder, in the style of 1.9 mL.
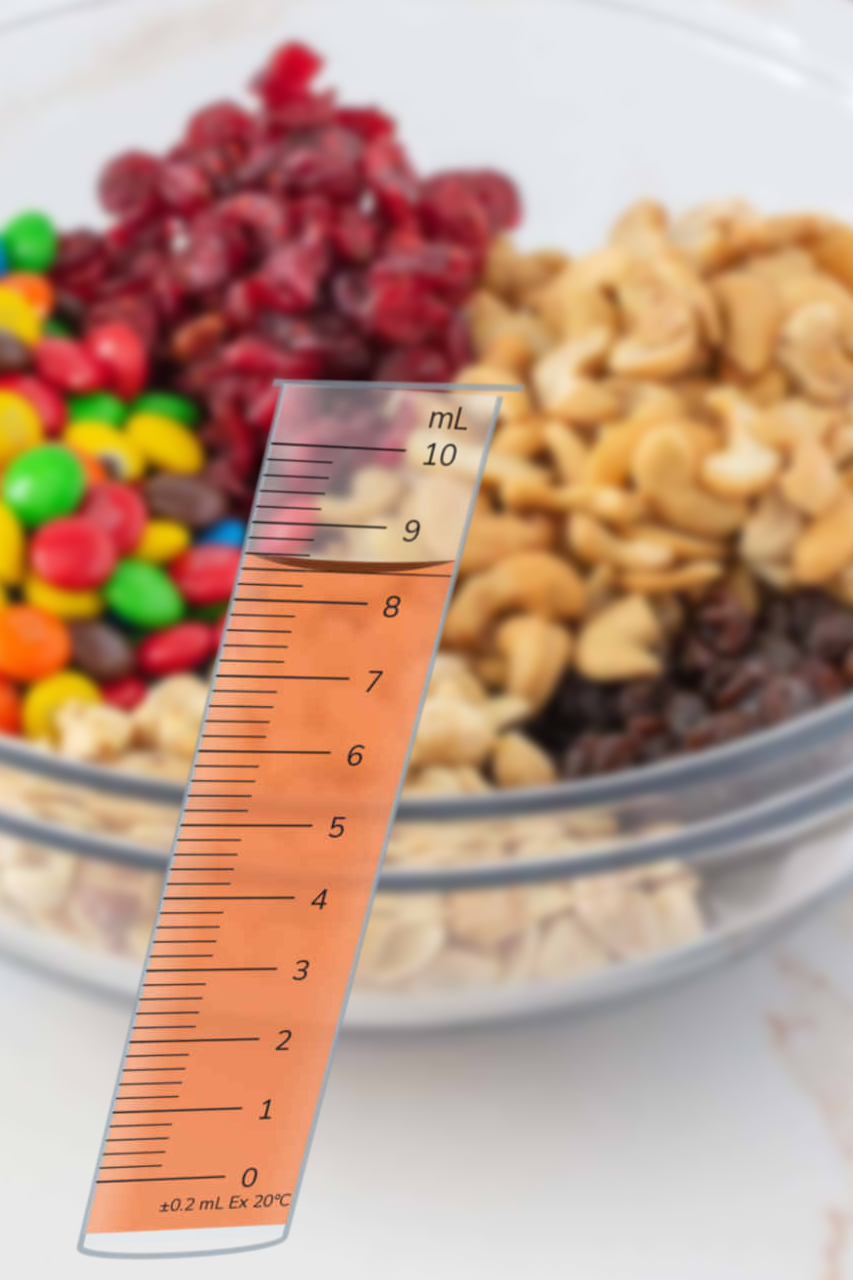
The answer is 8.4 mL
